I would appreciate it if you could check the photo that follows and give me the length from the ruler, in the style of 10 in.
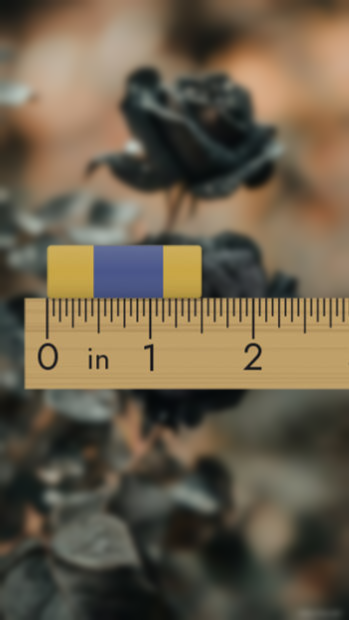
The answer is 1.5 in
